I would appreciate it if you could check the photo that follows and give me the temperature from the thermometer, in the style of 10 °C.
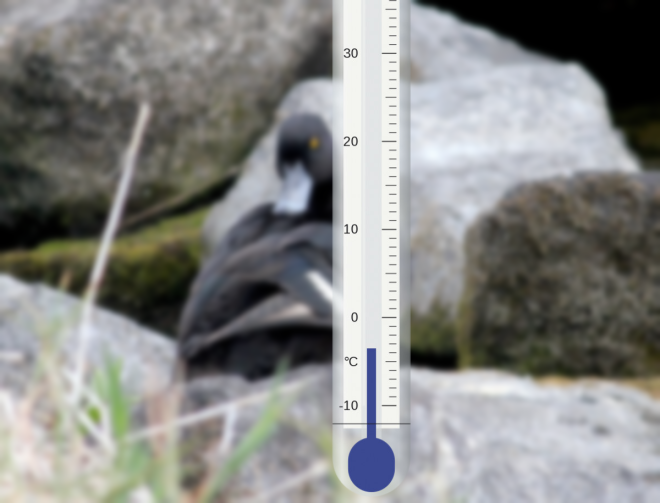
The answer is -3.5 °C
